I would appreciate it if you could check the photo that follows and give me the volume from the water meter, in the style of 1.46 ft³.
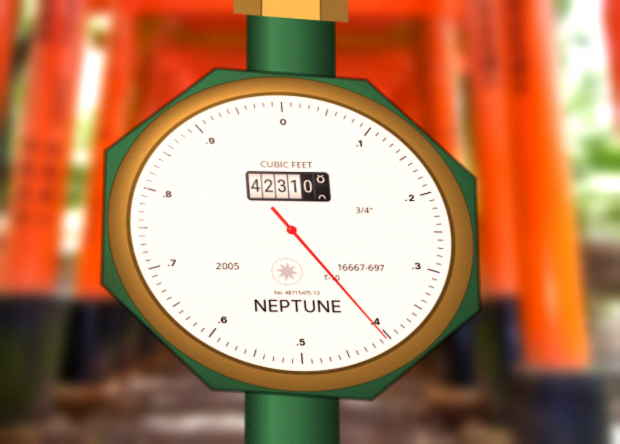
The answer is 423108.40 ft³
